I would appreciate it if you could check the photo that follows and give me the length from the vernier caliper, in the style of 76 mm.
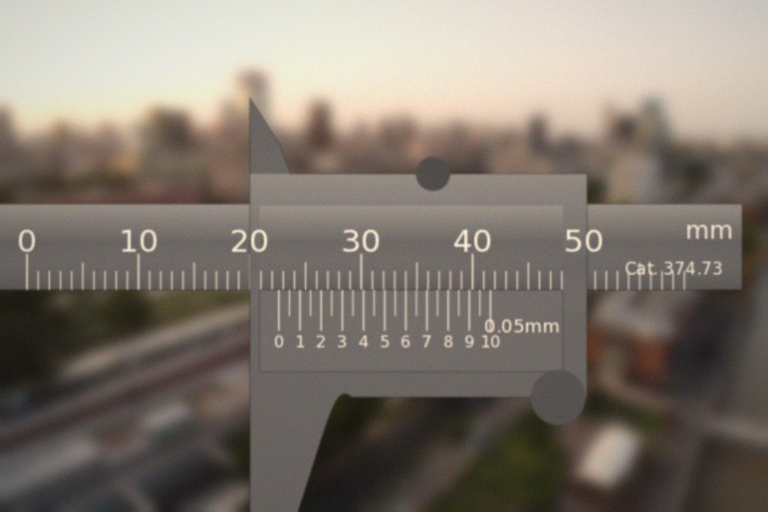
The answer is 22.6 mm
